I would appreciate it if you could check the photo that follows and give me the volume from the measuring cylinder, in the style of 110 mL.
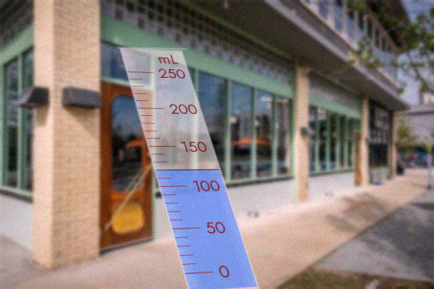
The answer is 120 mL
